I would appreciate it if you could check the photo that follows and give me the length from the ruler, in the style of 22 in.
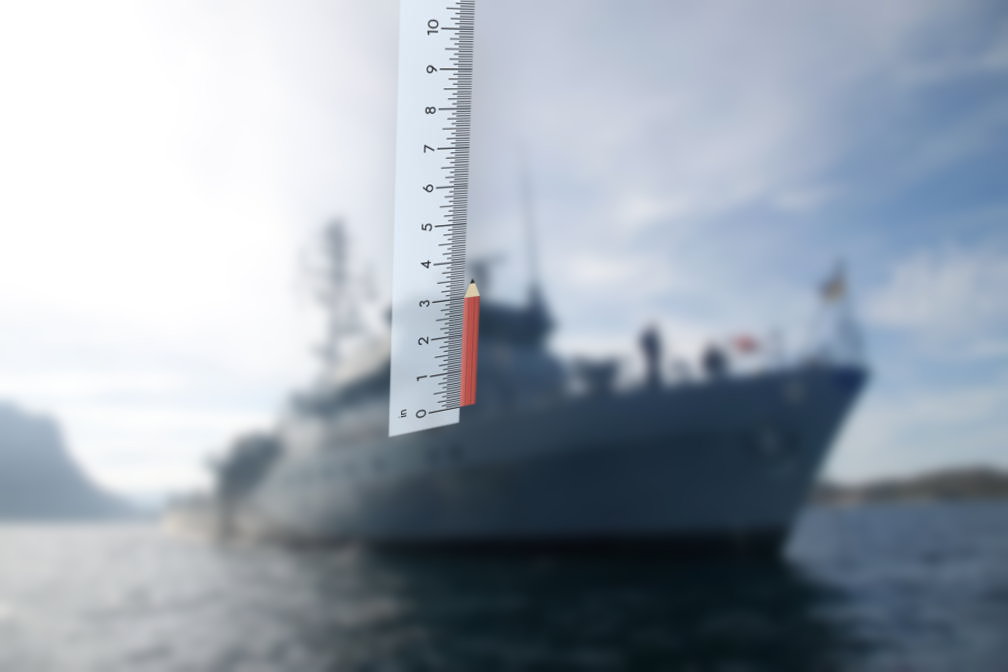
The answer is 3.5 in
